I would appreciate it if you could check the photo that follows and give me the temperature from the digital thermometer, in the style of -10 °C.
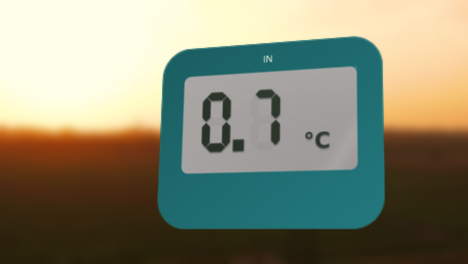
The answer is 0.7 °C
